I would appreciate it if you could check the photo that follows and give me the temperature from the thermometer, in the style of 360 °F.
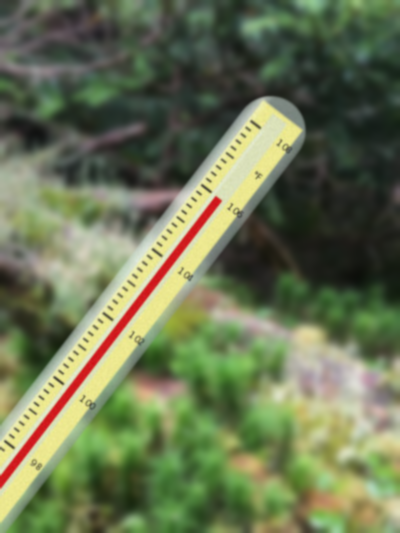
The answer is 106 °F
